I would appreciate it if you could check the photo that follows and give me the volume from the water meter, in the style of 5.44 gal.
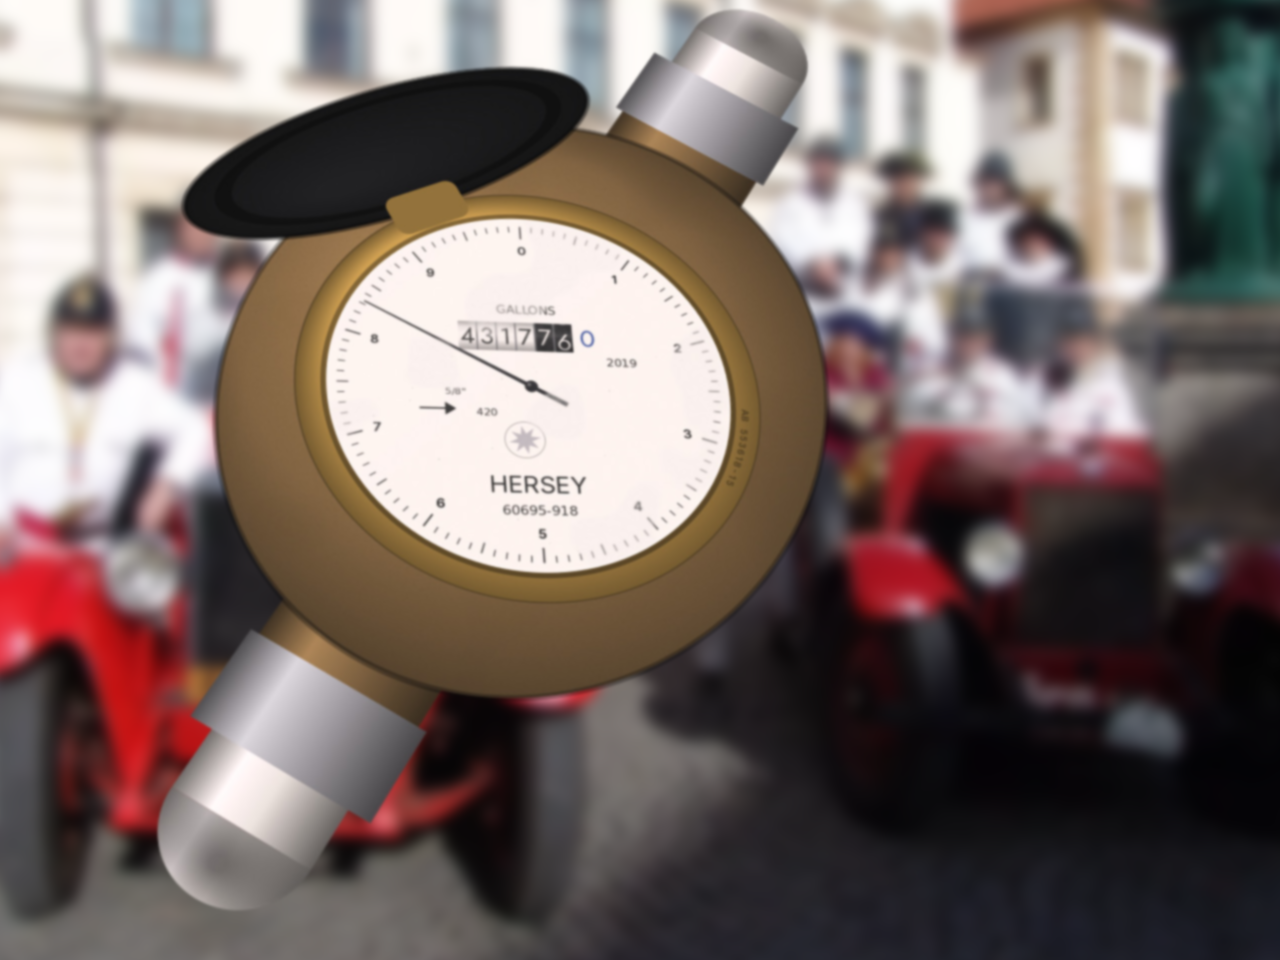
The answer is 4317758.3 gal
